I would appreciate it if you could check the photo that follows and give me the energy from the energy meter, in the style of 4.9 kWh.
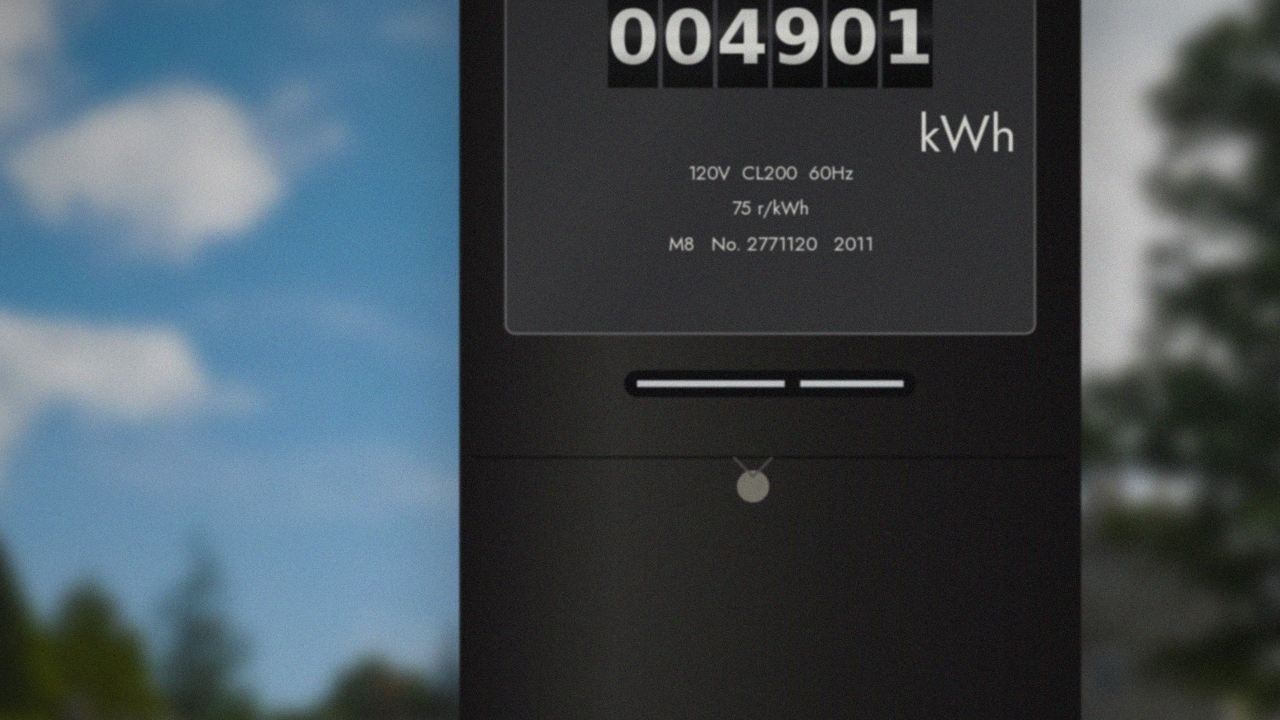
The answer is 4901 kWh
